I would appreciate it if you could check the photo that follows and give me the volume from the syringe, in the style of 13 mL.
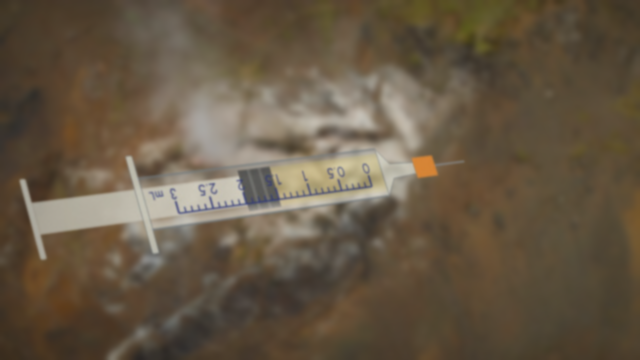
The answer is 1.5 mL
